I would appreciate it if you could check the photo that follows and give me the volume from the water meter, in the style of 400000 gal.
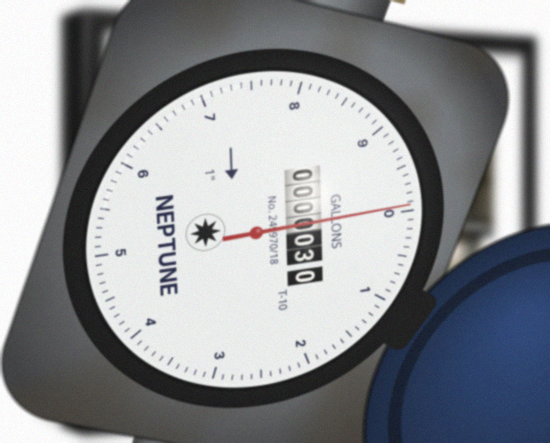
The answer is 29.9 gal
